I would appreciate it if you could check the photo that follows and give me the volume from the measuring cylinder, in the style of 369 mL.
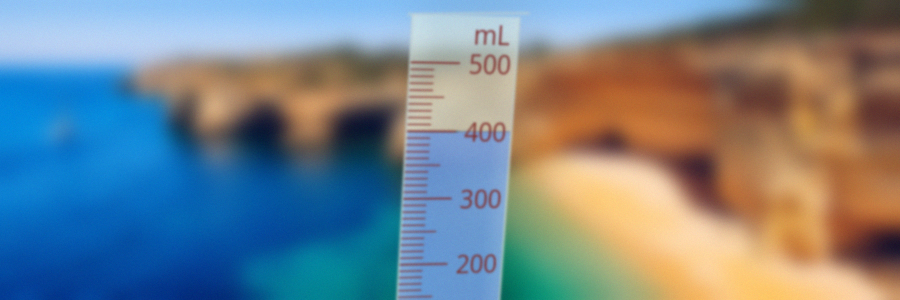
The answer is 400 mL
